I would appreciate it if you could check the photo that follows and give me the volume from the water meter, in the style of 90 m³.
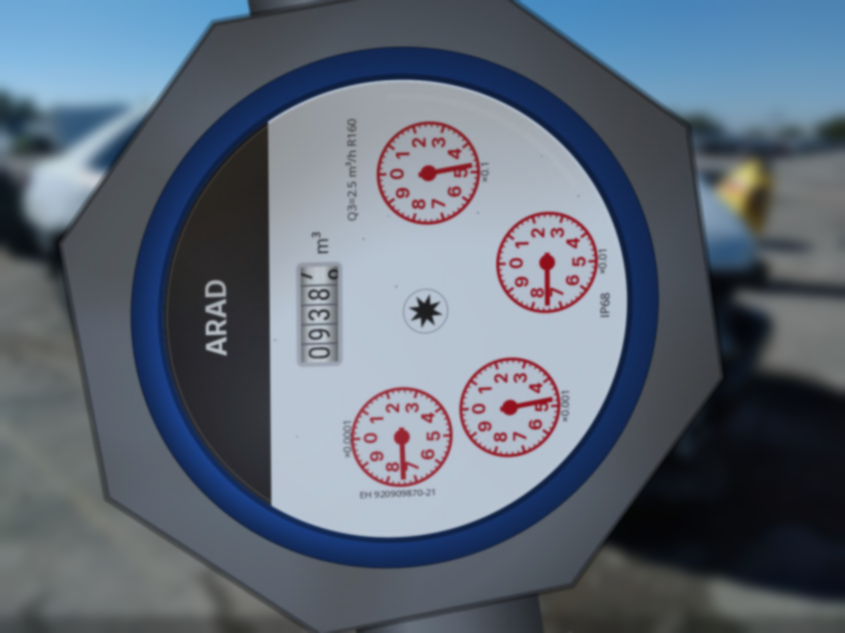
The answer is 9387.4747 m³
